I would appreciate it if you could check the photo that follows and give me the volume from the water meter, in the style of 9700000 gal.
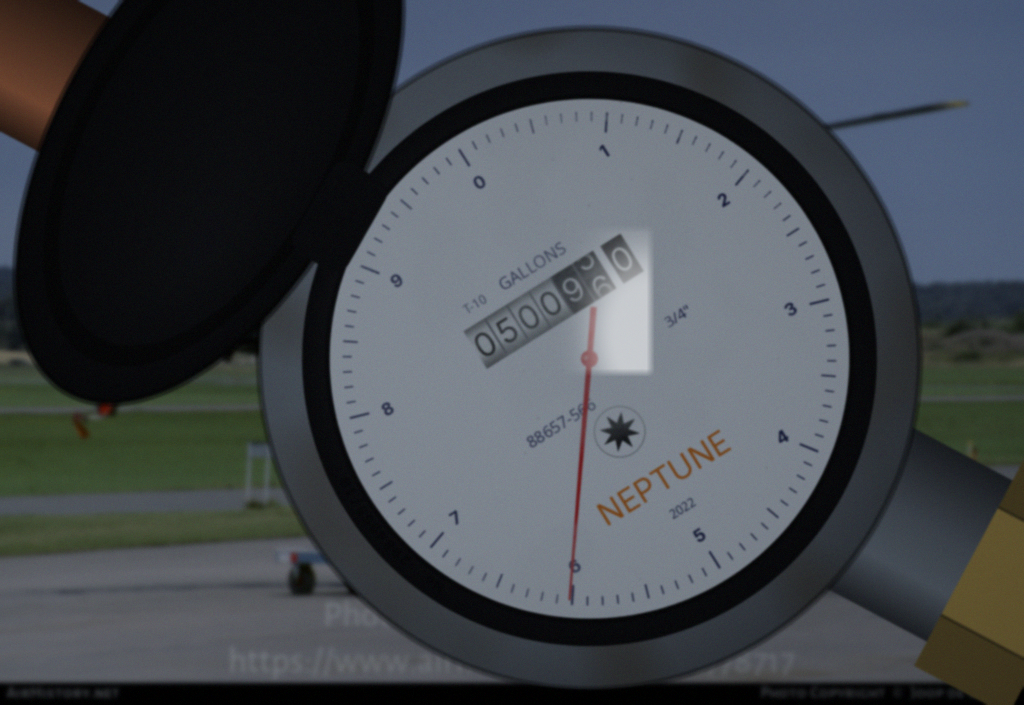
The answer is 500956.0 gal
